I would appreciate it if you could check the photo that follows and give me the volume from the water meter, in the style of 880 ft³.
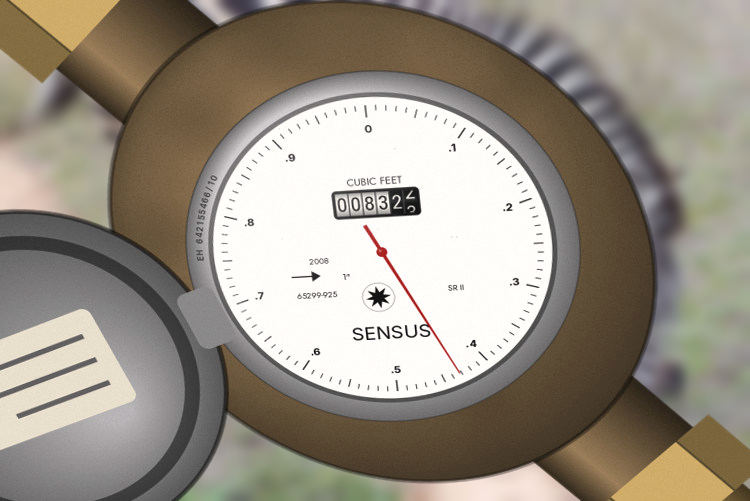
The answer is 8322.43 ft³
